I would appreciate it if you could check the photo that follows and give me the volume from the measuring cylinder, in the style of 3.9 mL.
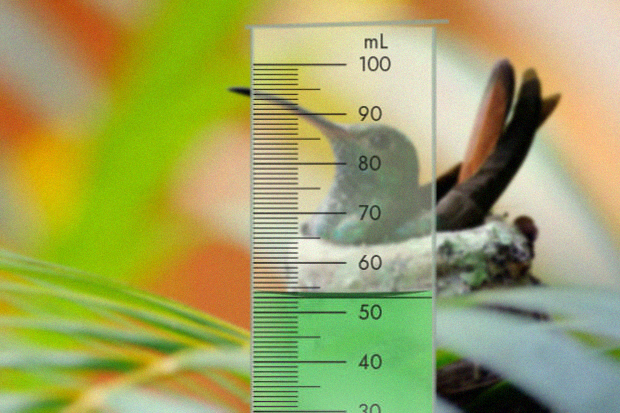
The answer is 53 mL
